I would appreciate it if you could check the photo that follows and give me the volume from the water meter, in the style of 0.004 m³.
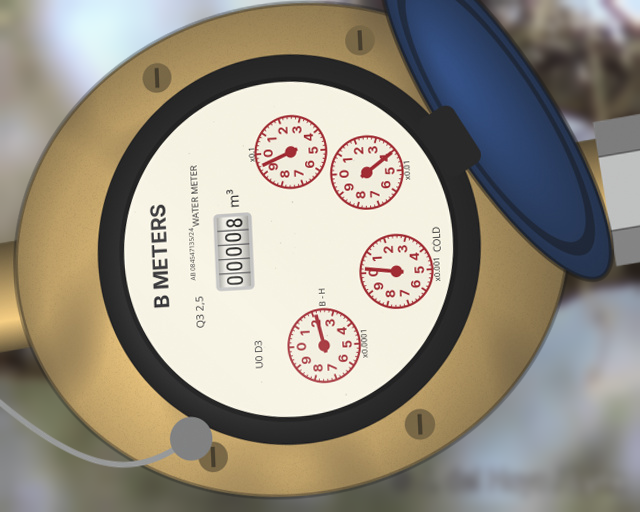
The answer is 7.9402 m³
